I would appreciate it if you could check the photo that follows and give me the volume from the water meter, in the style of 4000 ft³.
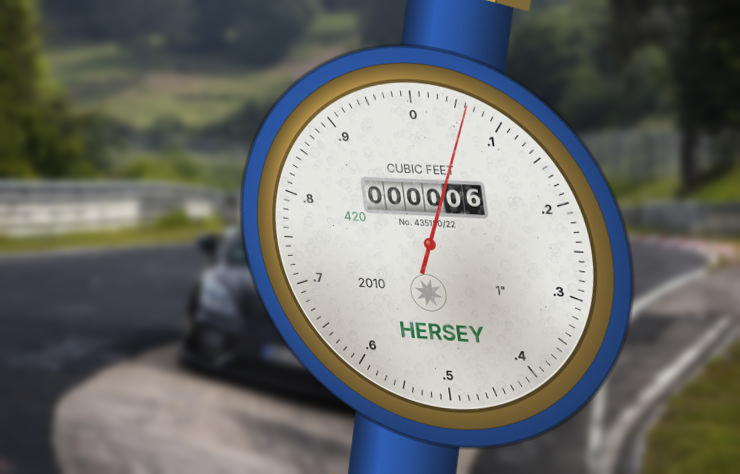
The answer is 6.06 ft³
